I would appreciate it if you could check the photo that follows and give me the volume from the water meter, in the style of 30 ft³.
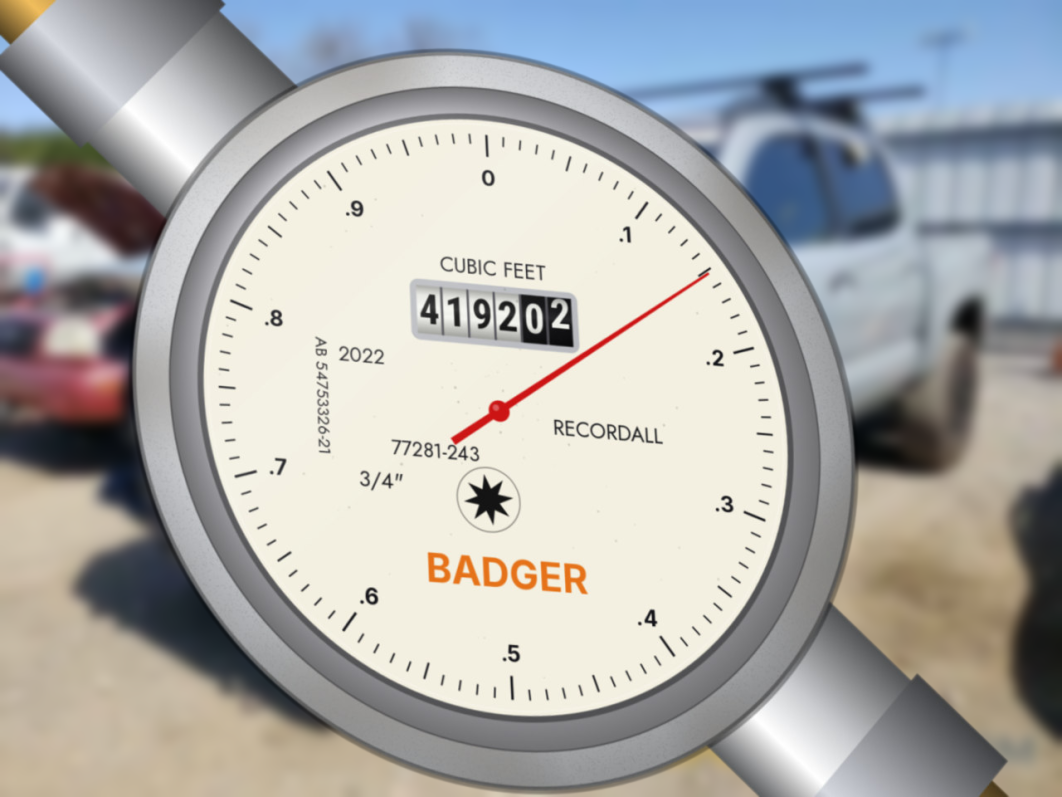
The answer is 419202.15 ft³
